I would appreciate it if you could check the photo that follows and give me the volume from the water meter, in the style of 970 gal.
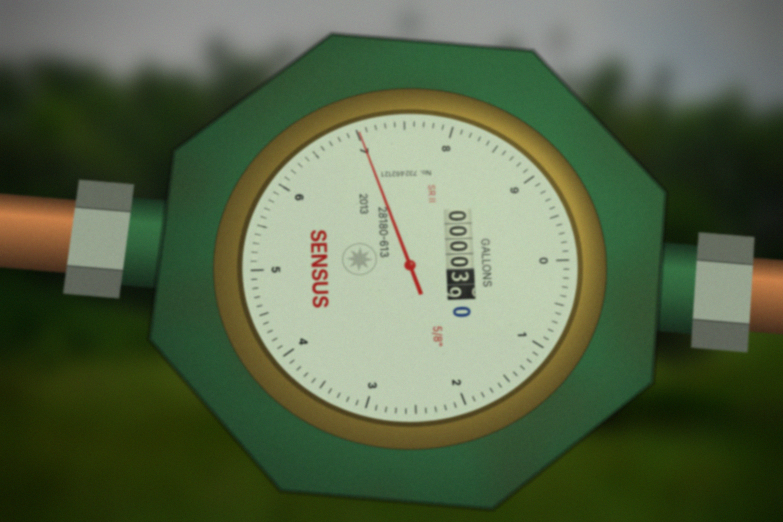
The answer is 387.0 gal
